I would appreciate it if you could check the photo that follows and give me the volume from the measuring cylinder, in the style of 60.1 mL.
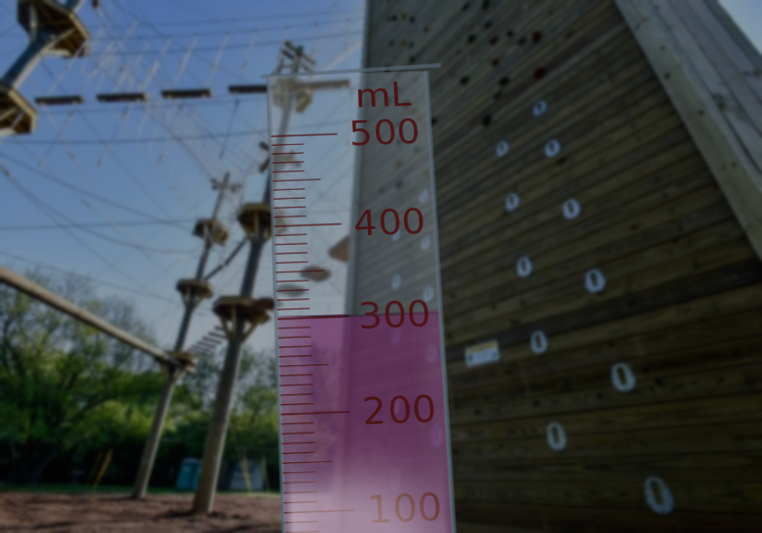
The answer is 300 mL
